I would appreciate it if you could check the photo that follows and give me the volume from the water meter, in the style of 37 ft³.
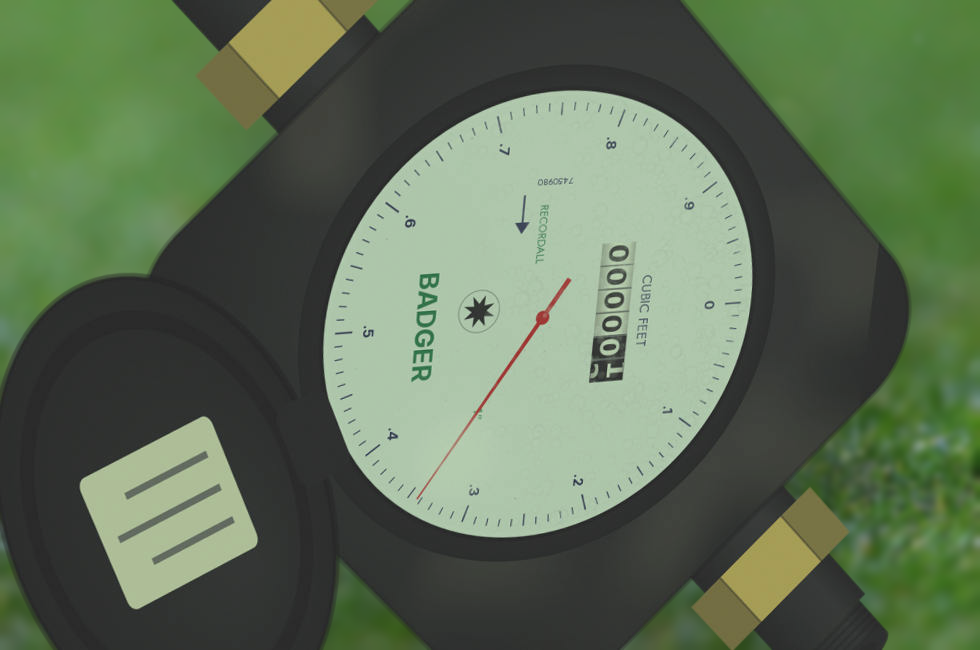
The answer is 1.34 ft³
